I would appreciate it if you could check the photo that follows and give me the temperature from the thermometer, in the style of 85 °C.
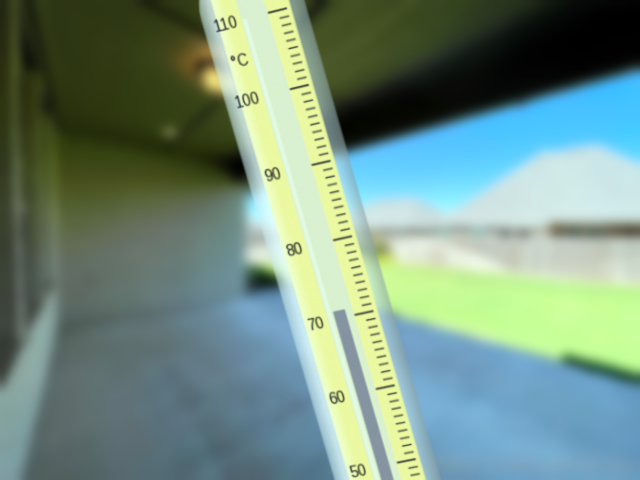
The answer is 71 °C
